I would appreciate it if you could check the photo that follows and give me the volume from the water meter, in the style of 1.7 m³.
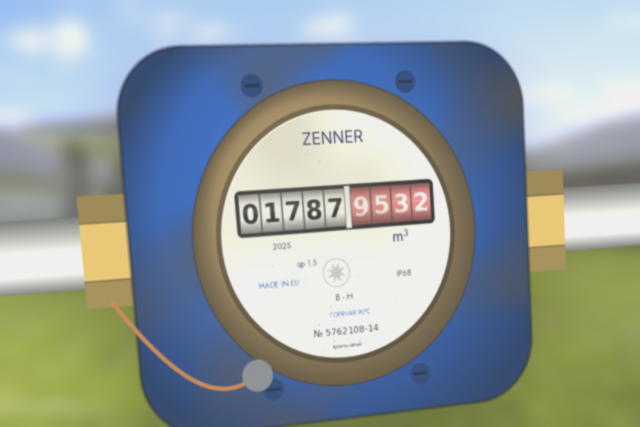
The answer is 1787.9532 m³
